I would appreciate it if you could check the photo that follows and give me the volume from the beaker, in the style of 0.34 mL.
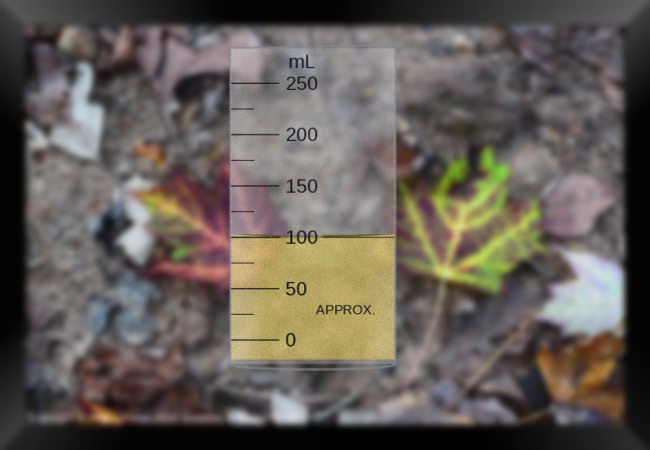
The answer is 100 mL
